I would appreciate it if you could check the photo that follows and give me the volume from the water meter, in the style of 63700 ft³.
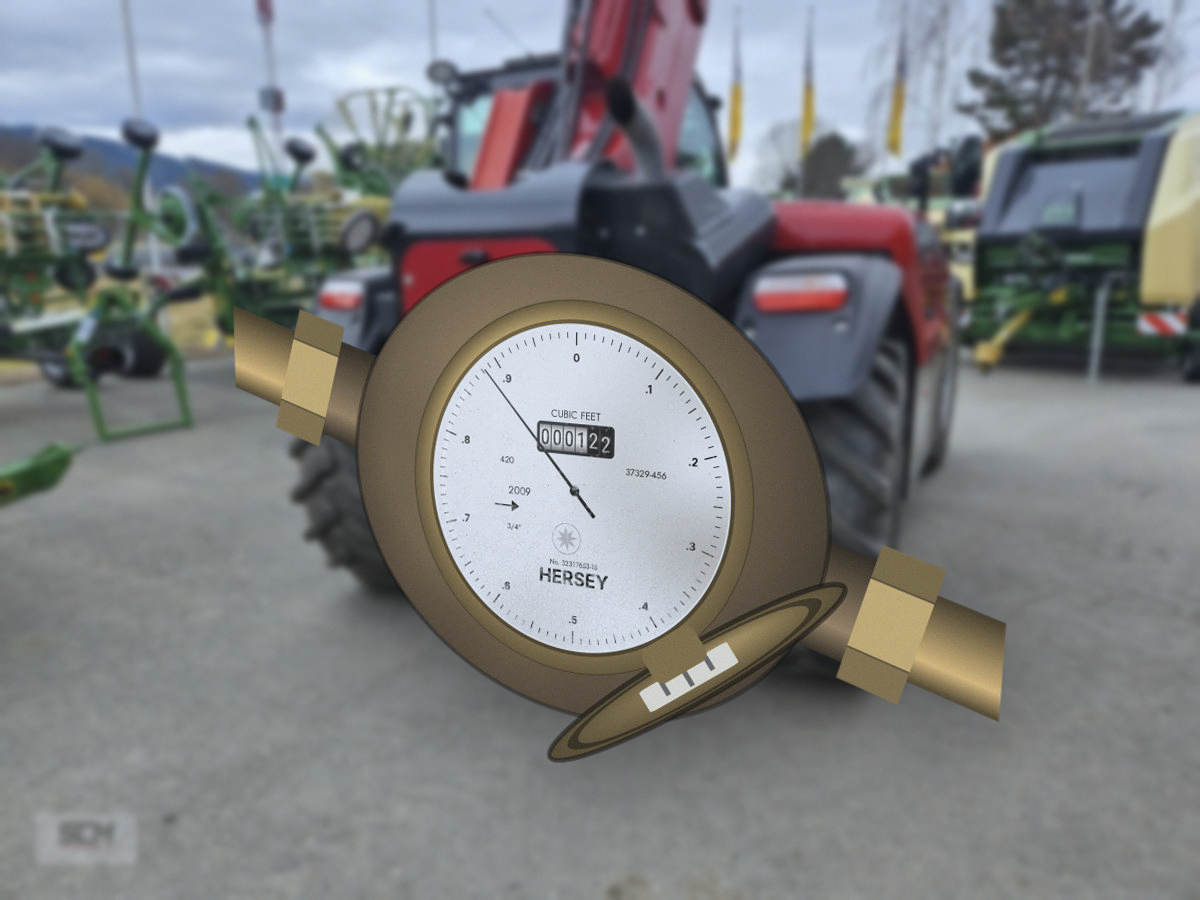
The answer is 121.88 ft³
